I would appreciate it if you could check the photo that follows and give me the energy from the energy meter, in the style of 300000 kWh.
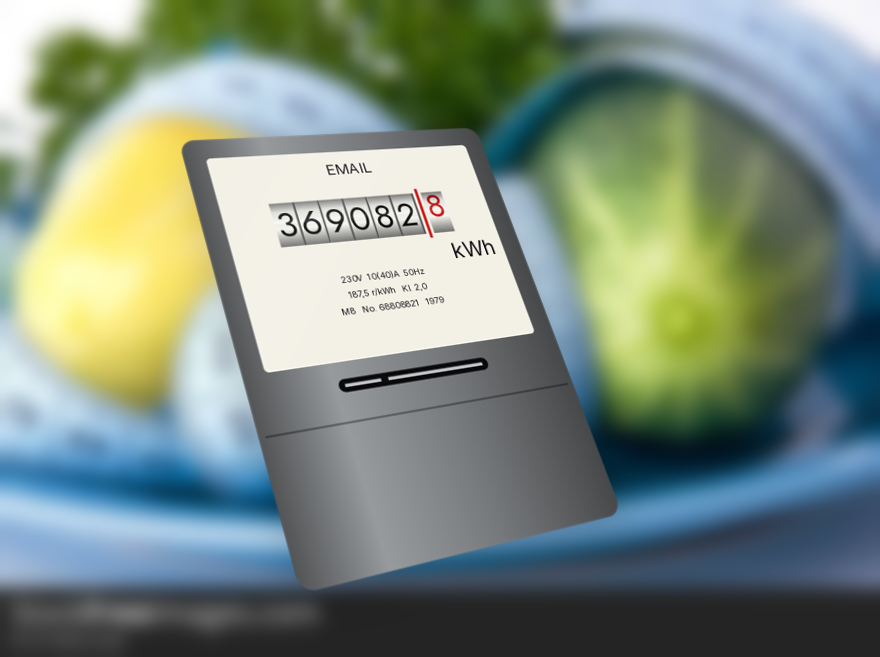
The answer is 369082.8 kWh
